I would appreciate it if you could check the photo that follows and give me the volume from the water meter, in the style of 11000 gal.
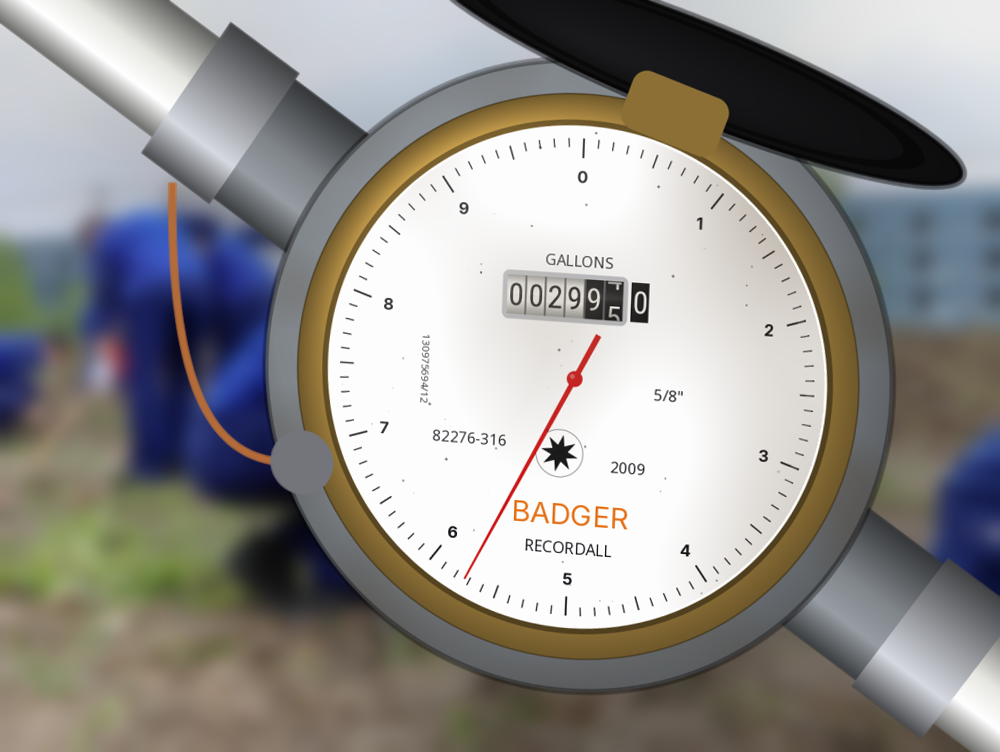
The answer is 29945.7 gal
